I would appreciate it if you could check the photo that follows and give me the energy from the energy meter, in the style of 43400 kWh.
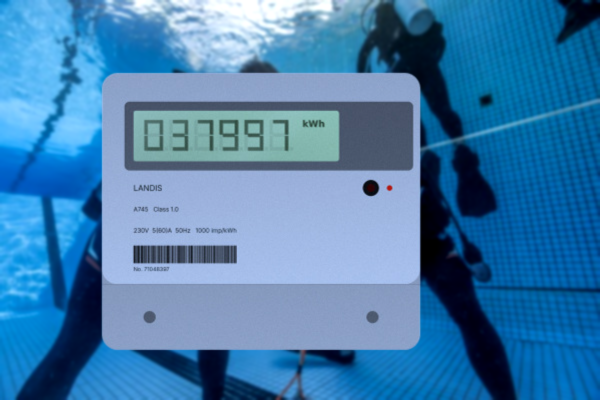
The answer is 37997 kWh
